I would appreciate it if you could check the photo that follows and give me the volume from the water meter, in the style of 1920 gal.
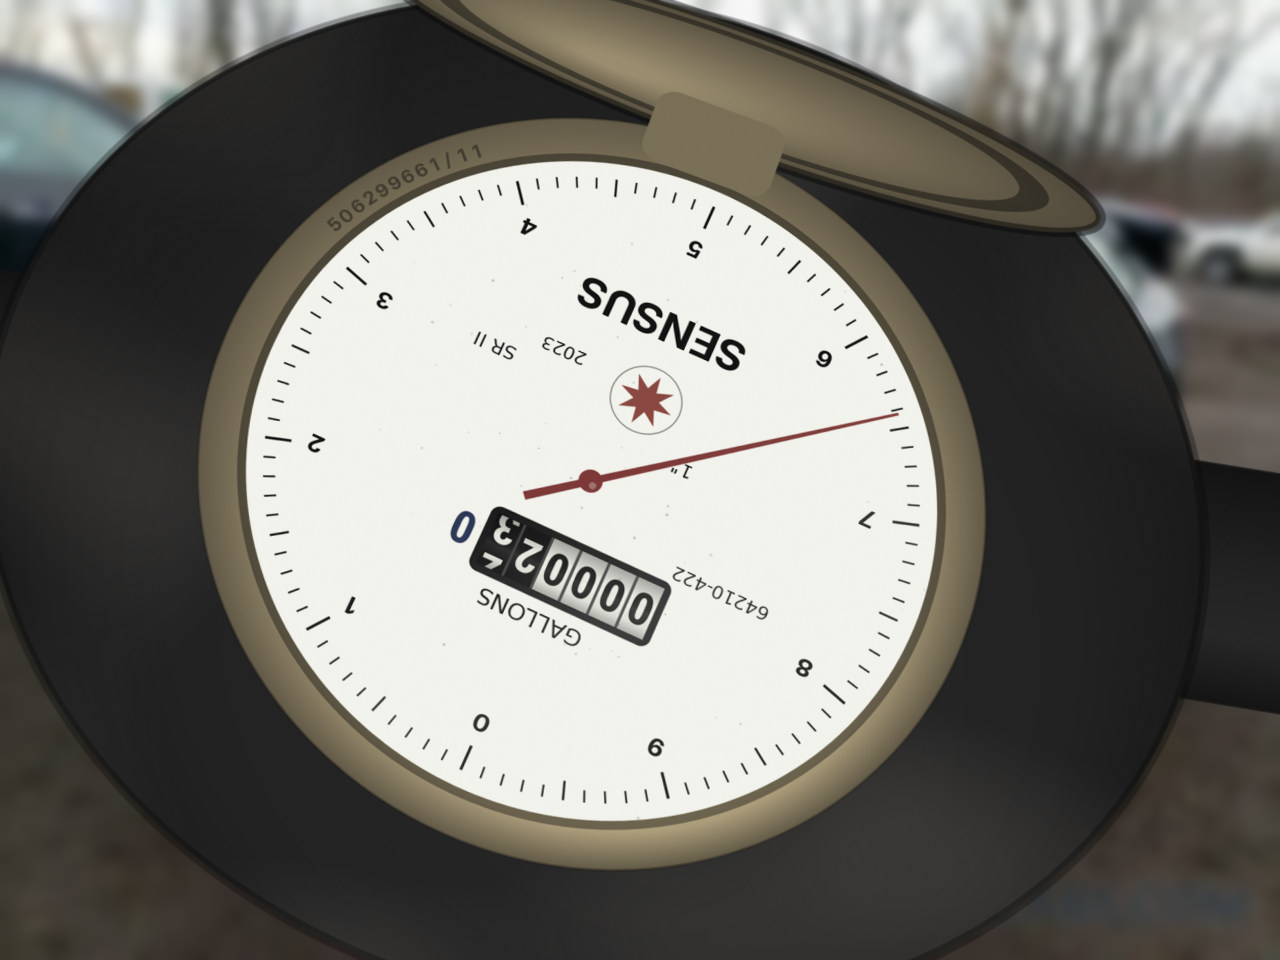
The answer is 226.4 gal
